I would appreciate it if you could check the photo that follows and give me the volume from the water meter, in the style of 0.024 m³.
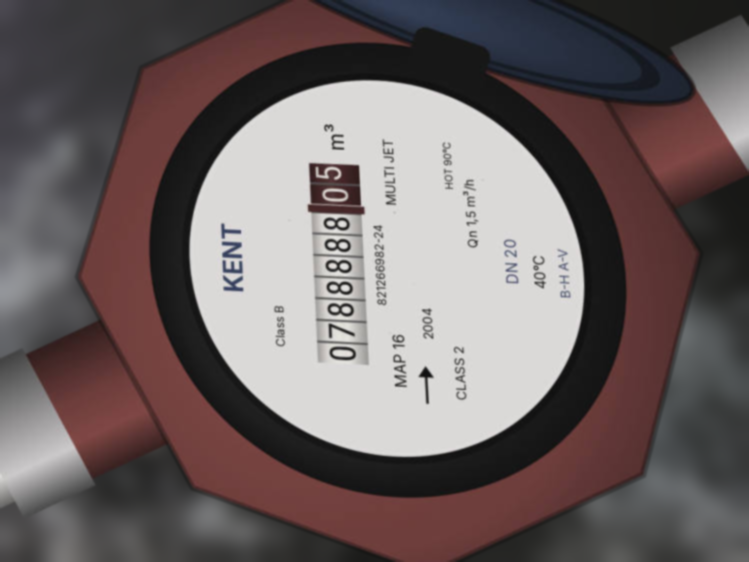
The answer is 788888.05 m³
